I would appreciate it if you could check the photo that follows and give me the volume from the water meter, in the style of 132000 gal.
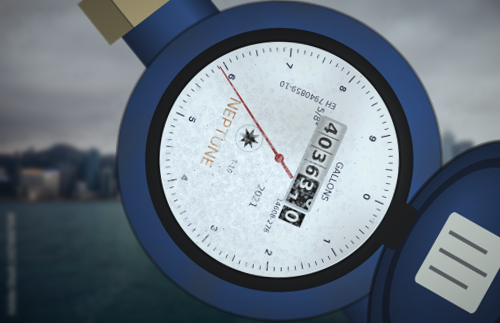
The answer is 4036305.9 gal
